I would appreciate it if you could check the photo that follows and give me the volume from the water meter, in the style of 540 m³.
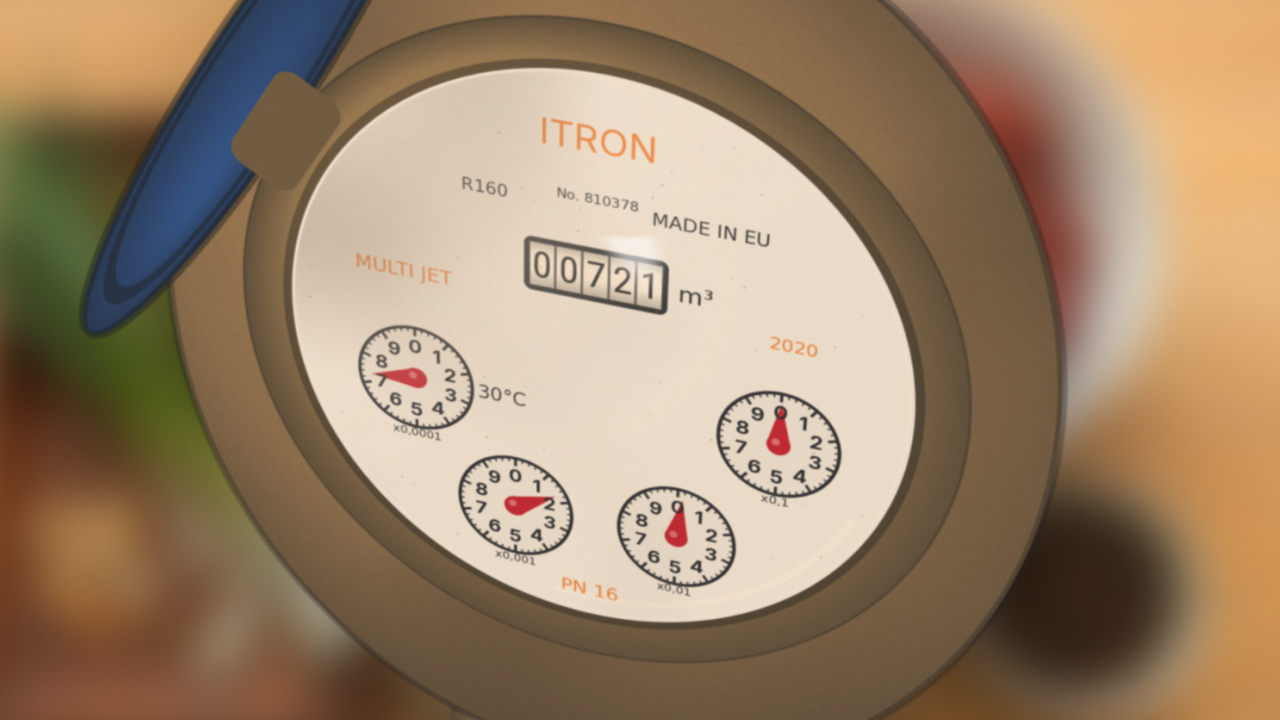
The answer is 721.0017 m³
